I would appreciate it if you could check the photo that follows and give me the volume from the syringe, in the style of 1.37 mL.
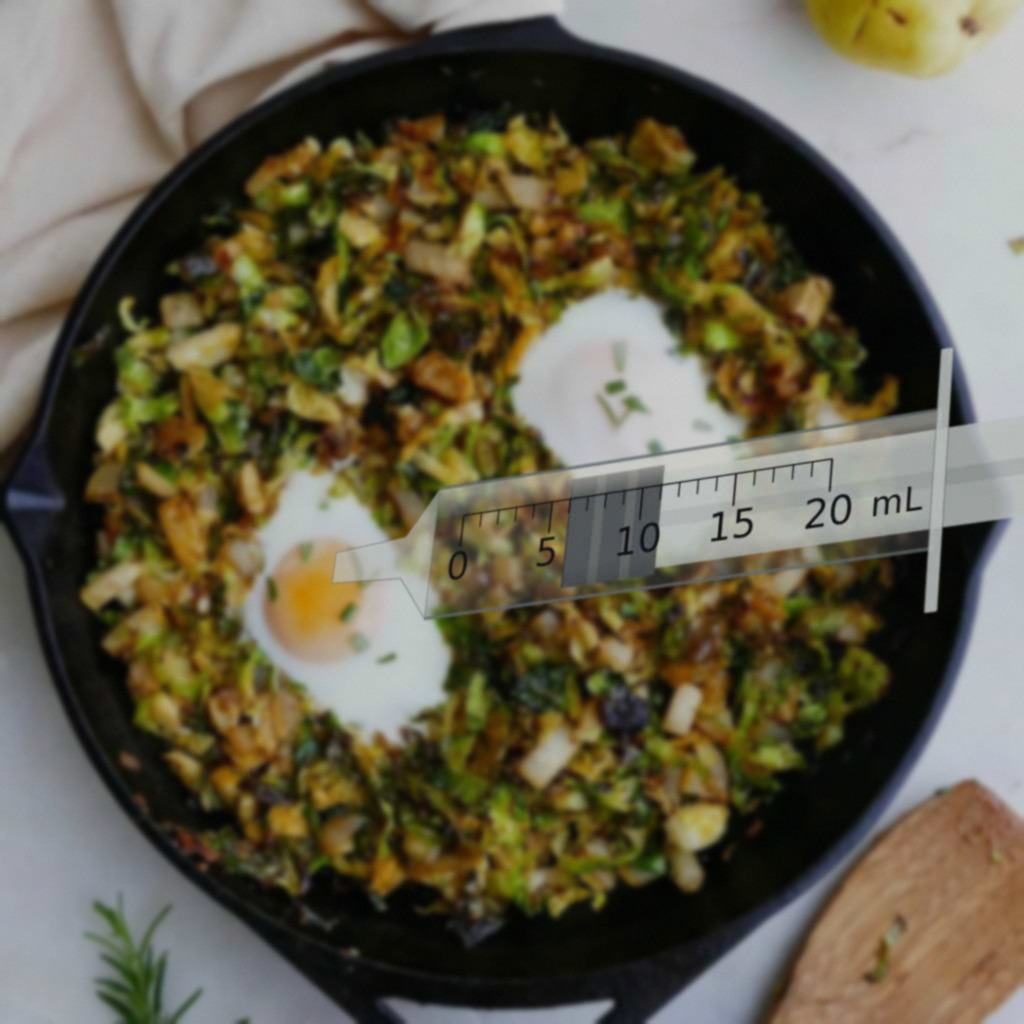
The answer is 6 mL
